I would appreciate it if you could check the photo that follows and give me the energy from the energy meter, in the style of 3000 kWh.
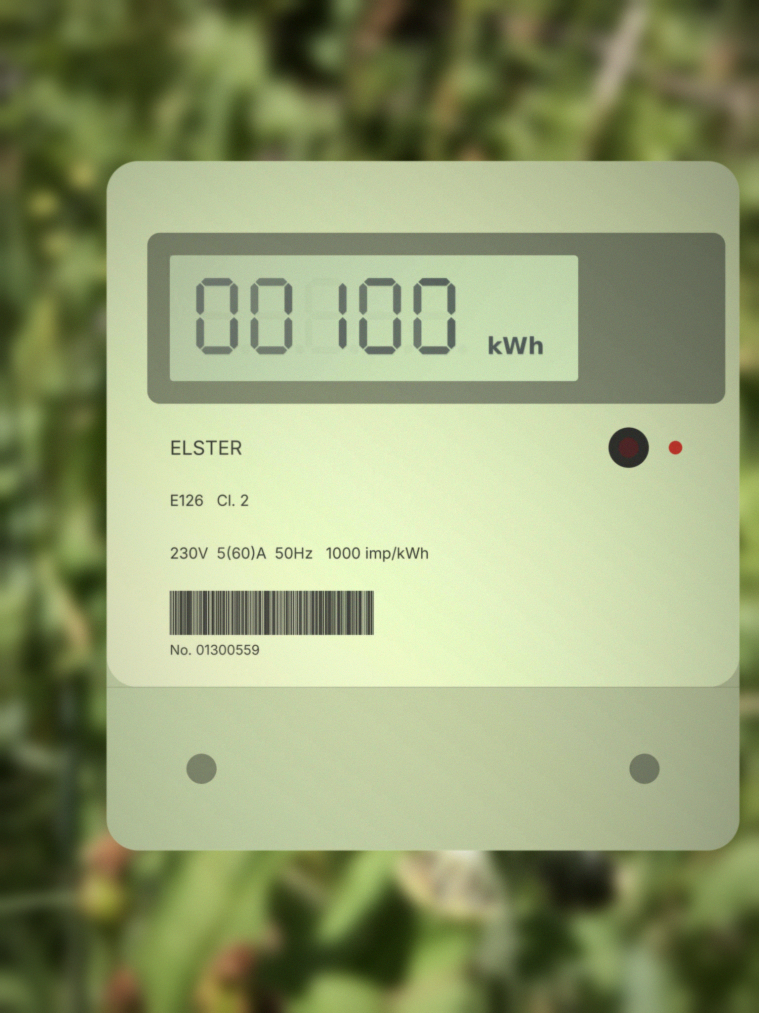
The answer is 100 kWh
